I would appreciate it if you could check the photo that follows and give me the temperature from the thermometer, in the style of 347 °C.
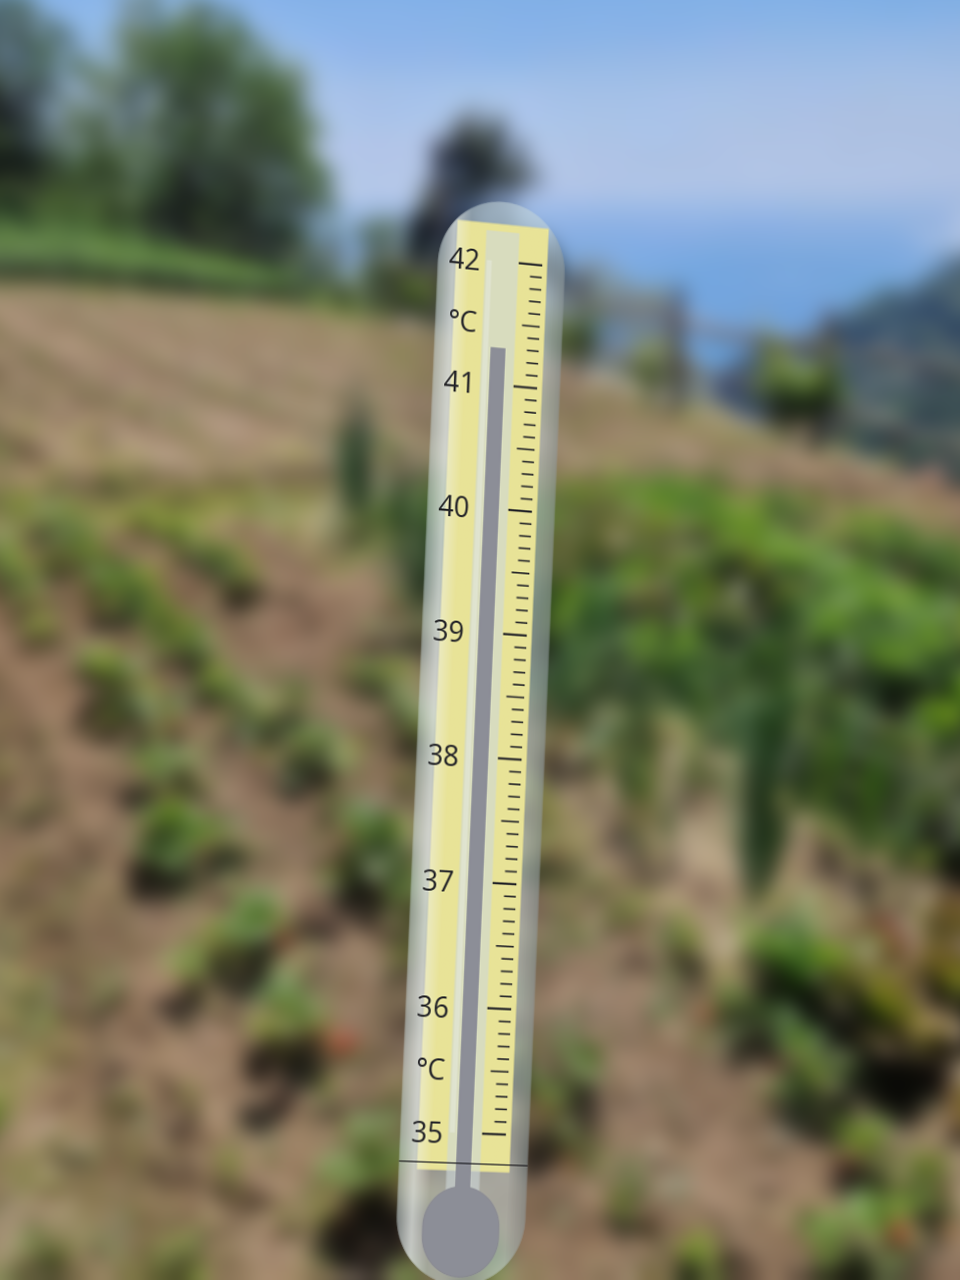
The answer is 41.3 °C
